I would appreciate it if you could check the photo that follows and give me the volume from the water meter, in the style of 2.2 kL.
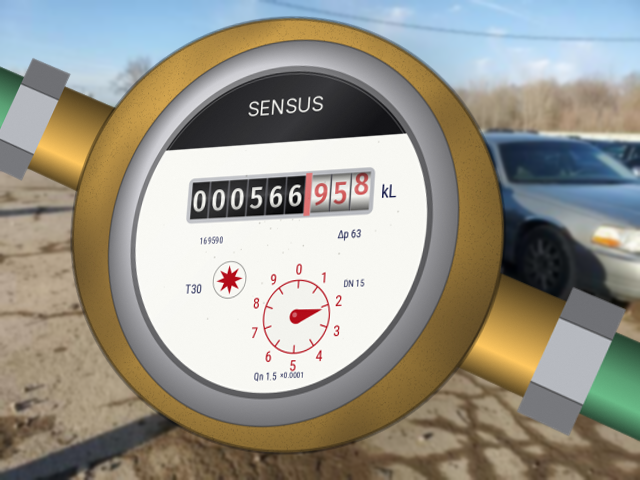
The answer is 566.9582 kL
